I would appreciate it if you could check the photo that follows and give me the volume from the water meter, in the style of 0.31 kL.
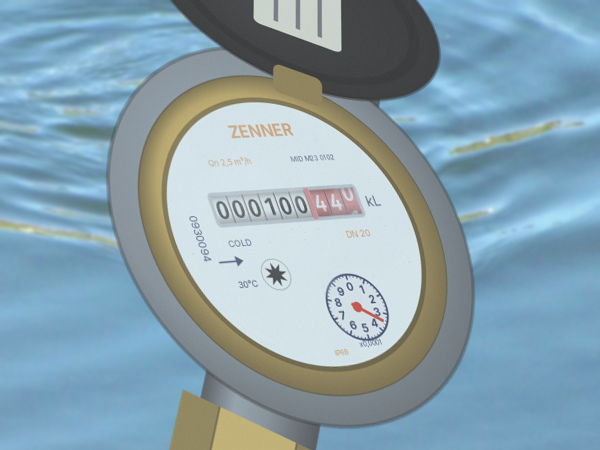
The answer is 100.4403 kL
